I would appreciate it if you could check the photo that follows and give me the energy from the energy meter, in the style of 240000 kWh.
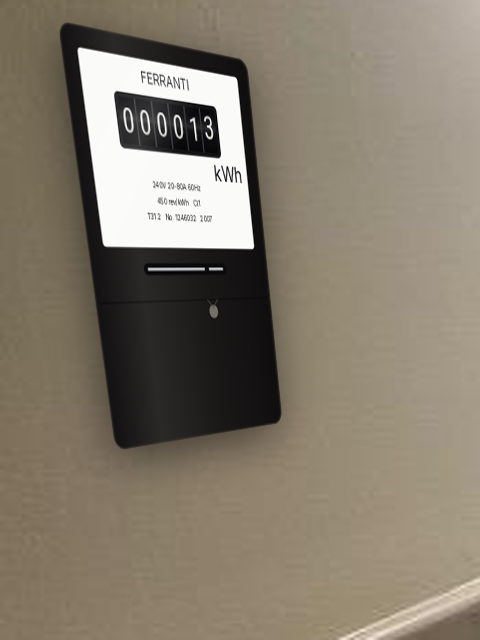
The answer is 13 kWh
